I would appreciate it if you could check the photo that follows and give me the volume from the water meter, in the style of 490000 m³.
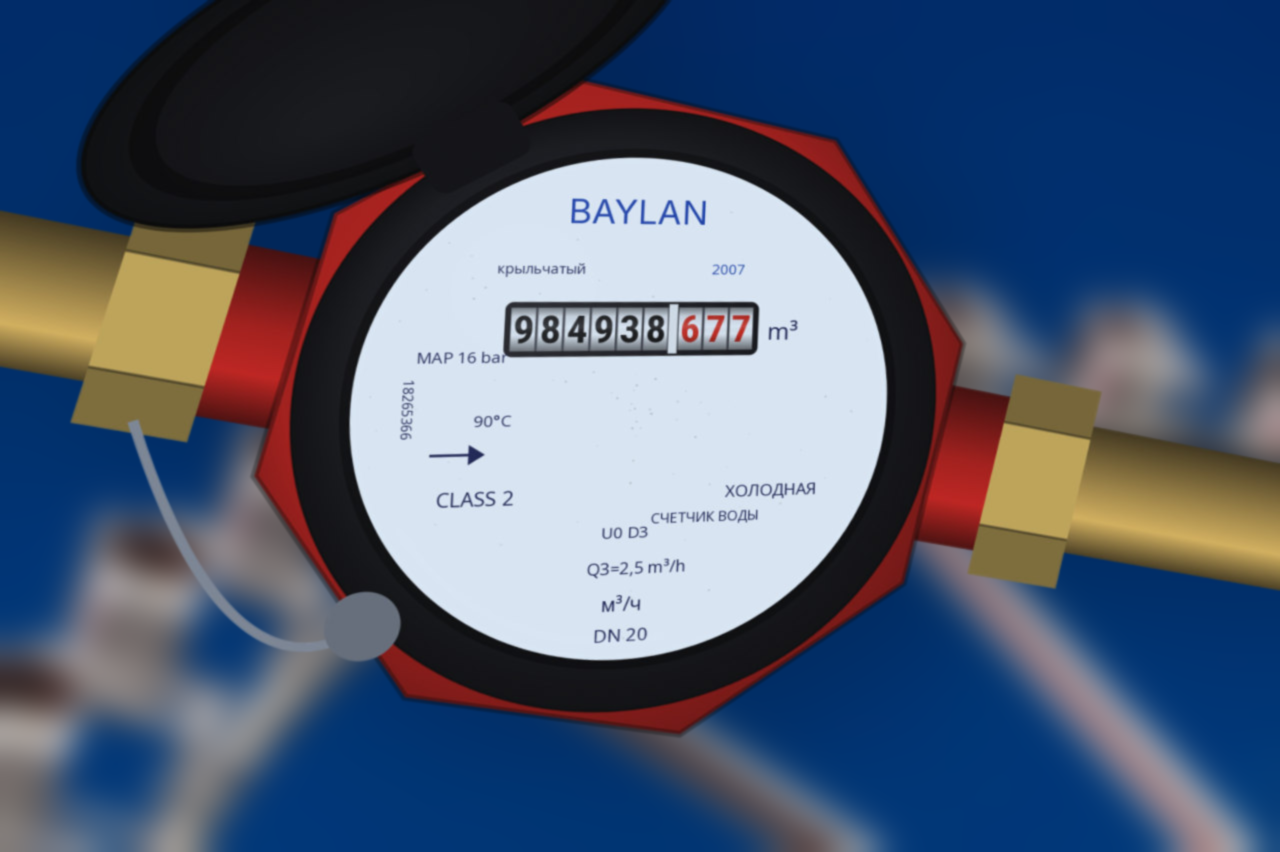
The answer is 984938.677 m³
